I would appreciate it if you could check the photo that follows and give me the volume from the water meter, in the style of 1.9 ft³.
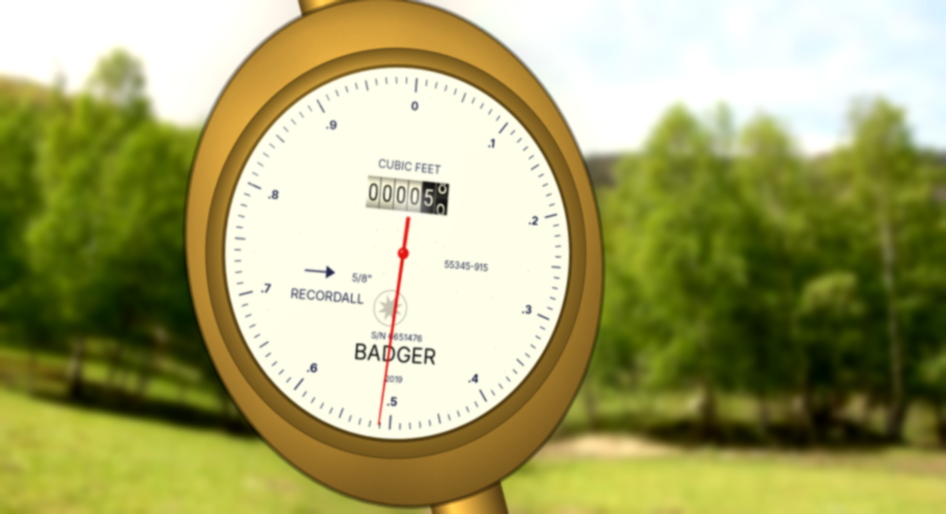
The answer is 58.51 ft³
